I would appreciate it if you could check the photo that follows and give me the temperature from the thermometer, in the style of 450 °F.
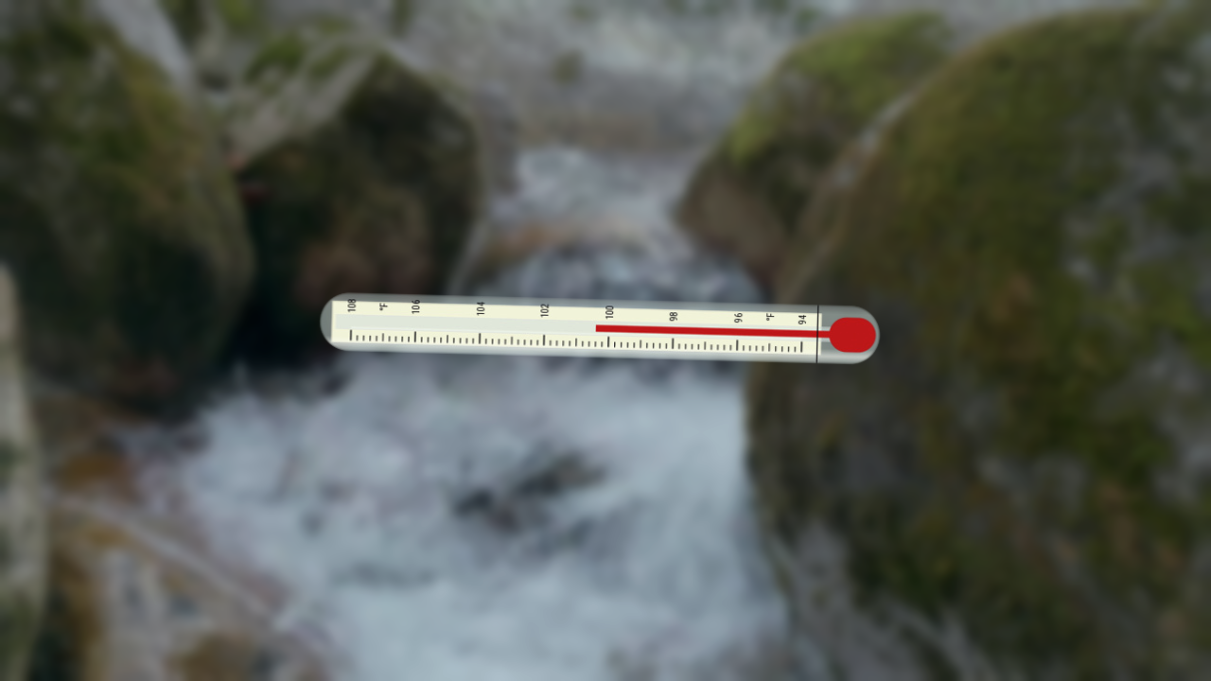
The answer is 100.4 °F
